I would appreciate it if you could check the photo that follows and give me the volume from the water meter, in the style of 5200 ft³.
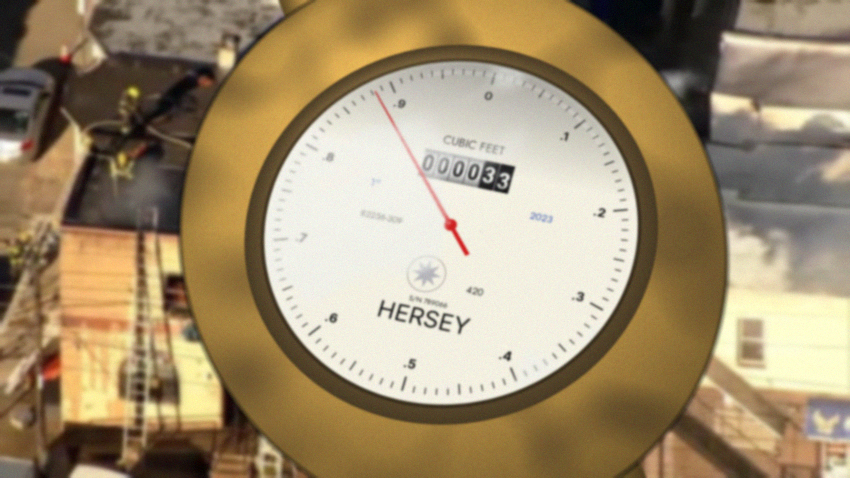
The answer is 32.88 ft³
